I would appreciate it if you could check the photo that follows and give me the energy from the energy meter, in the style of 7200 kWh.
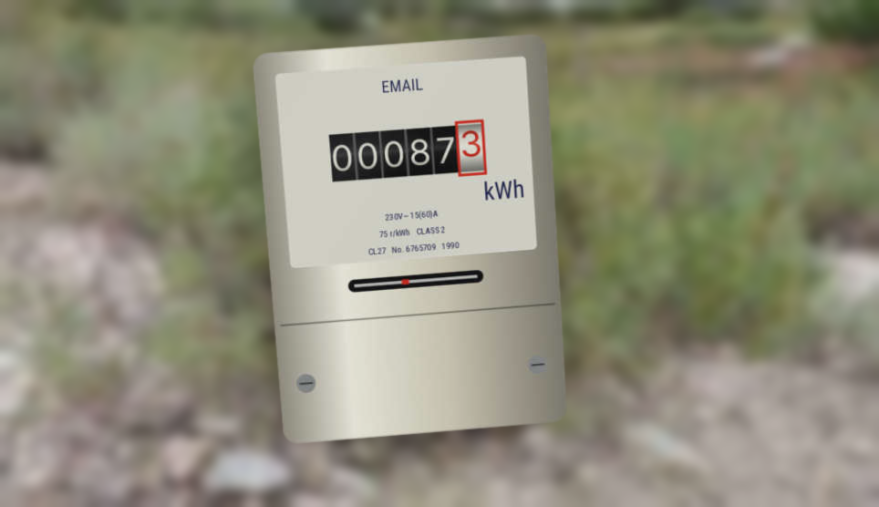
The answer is 87.3 kWh
